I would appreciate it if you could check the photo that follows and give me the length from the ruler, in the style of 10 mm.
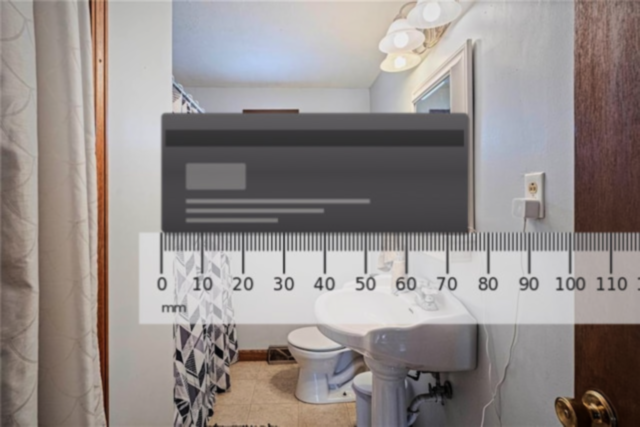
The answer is 75 mm
